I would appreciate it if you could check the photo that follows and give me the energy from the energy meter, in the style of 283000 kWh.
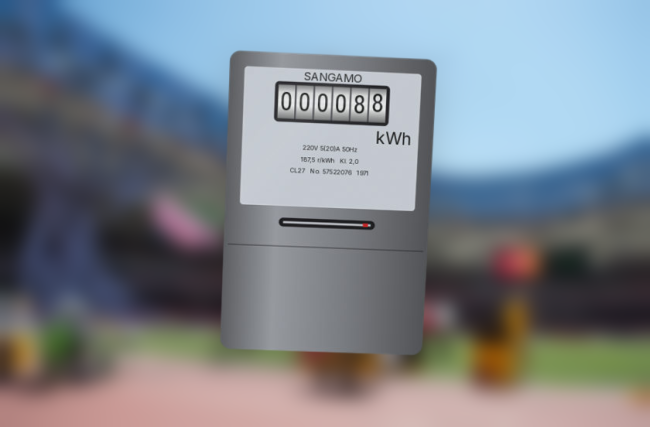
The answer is 88 kWh
